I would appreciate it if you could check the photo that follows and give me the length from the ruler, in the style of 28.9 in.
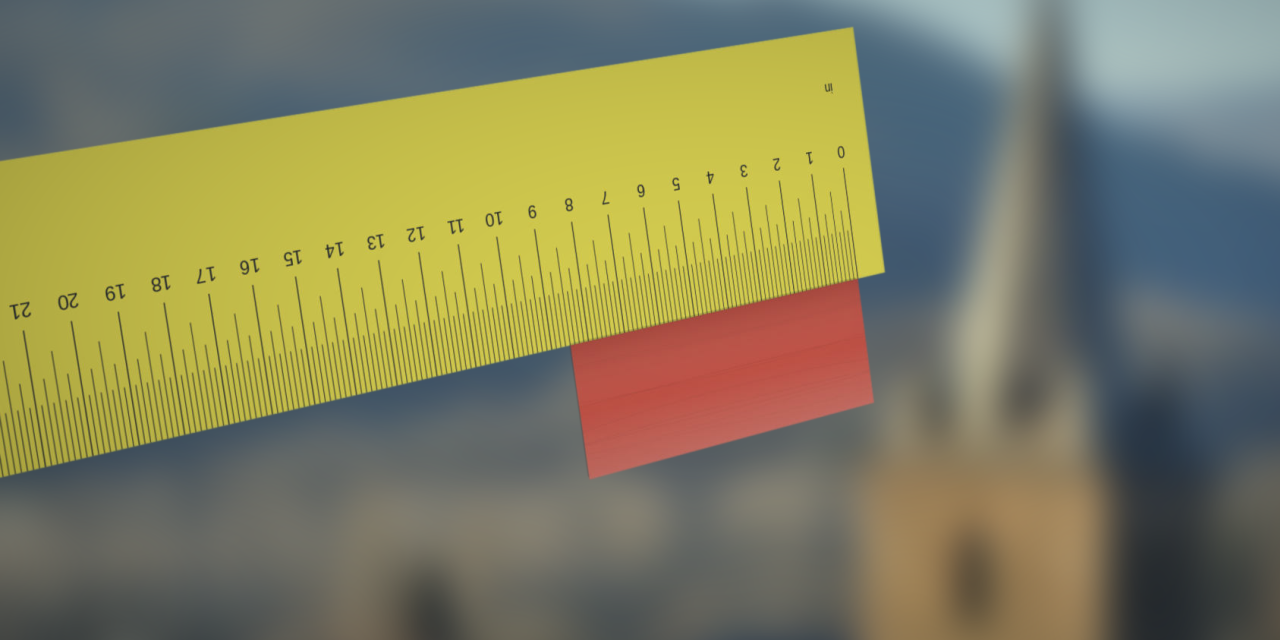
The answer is 8.5 in
